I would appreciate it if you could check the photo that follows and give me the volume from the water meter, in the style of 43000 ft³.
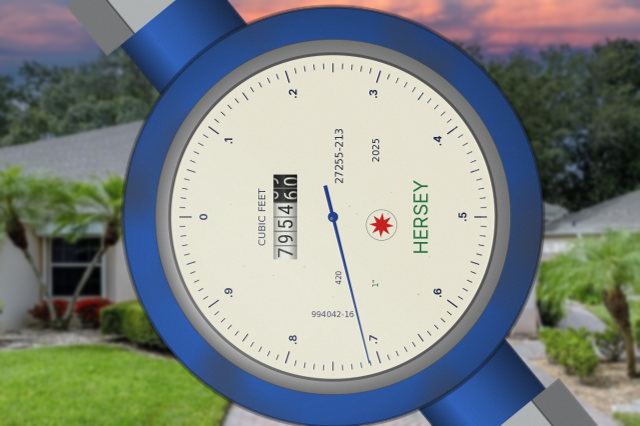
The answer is 795459.71 ft³
